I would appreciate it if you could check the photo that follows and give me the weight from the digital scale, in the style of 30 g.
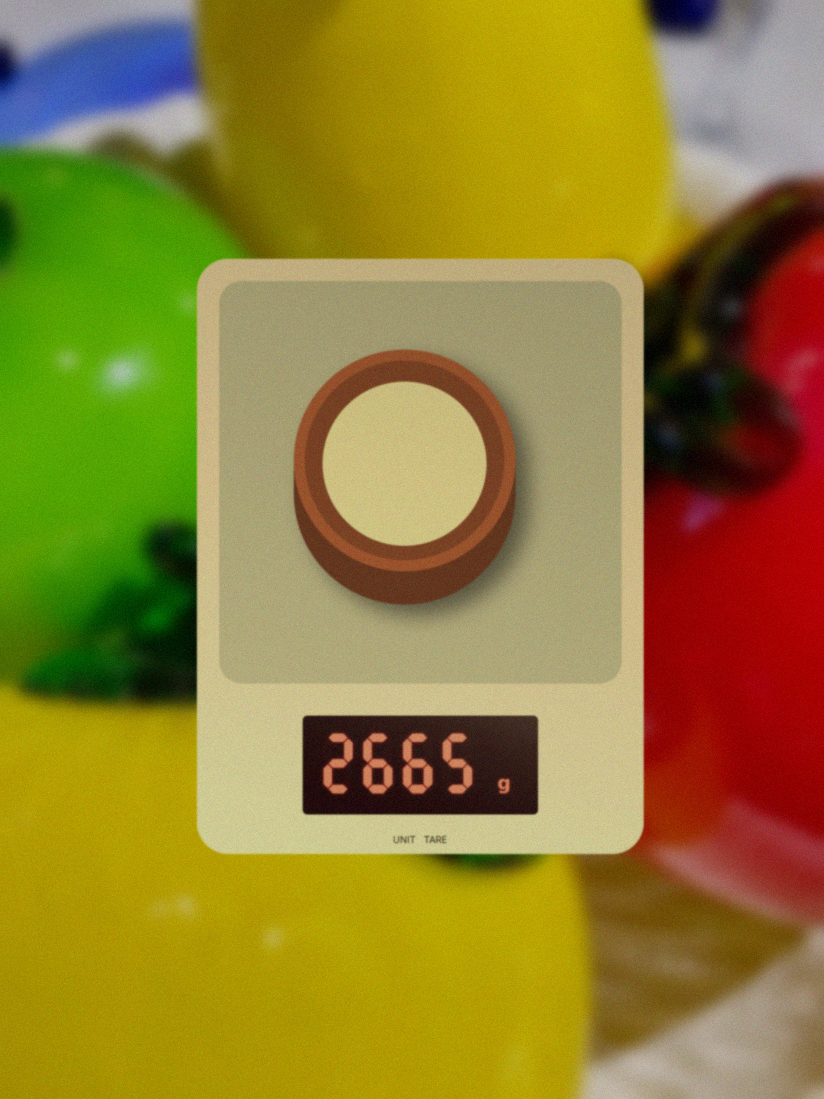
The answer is 2665 g
